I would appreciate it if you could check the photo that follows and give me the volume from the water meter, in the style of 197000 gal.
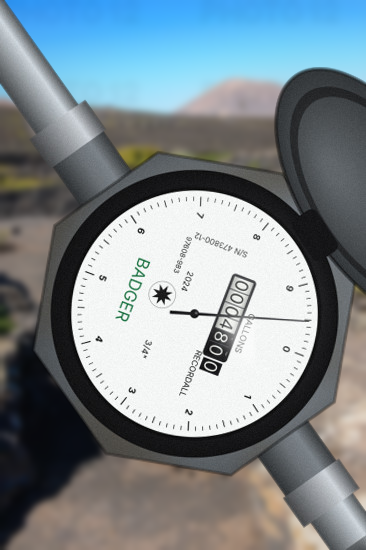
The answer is 4799.5 gal
